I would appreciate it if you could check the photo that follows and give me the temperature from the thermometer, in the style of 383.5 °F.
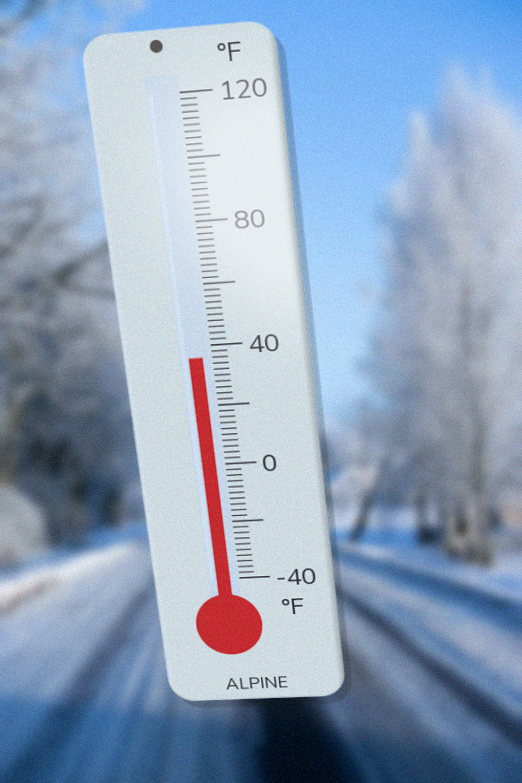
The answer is 36 °F
